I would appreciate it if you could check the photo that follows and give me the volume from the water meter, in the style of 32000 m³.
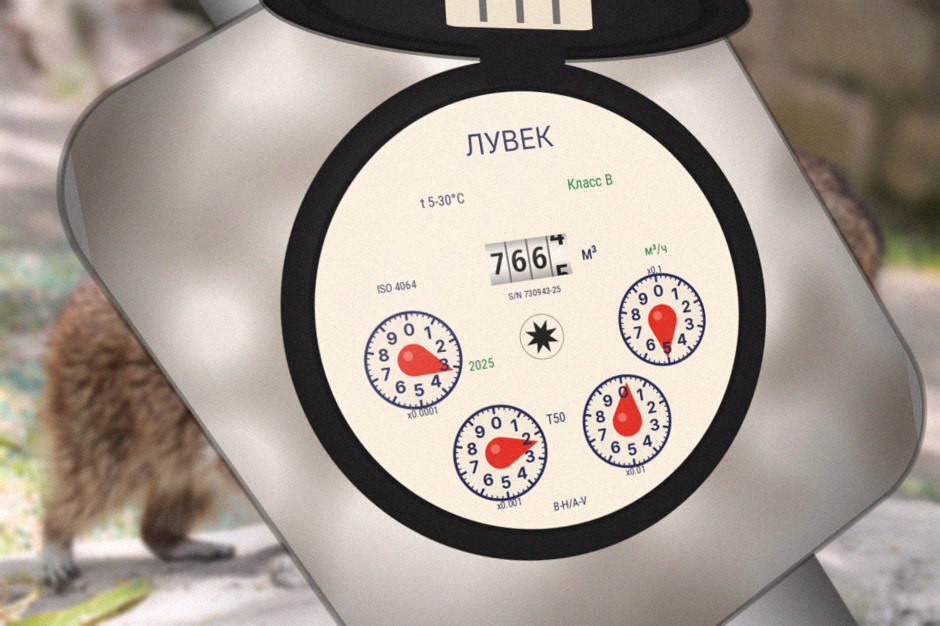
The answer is 7664.5023 m³
